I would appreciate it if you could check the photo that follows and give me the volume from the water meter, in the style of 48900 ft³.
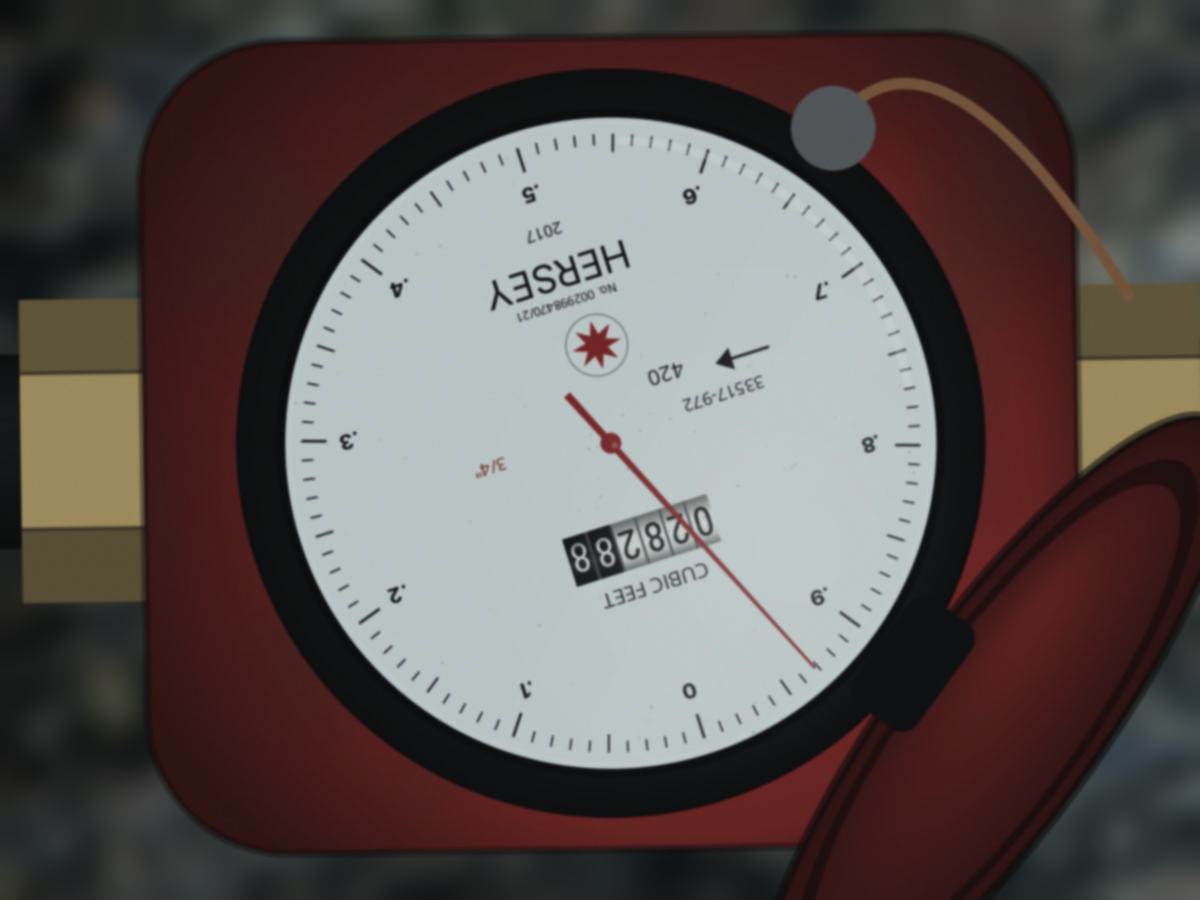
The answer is 28287.93 ft³
